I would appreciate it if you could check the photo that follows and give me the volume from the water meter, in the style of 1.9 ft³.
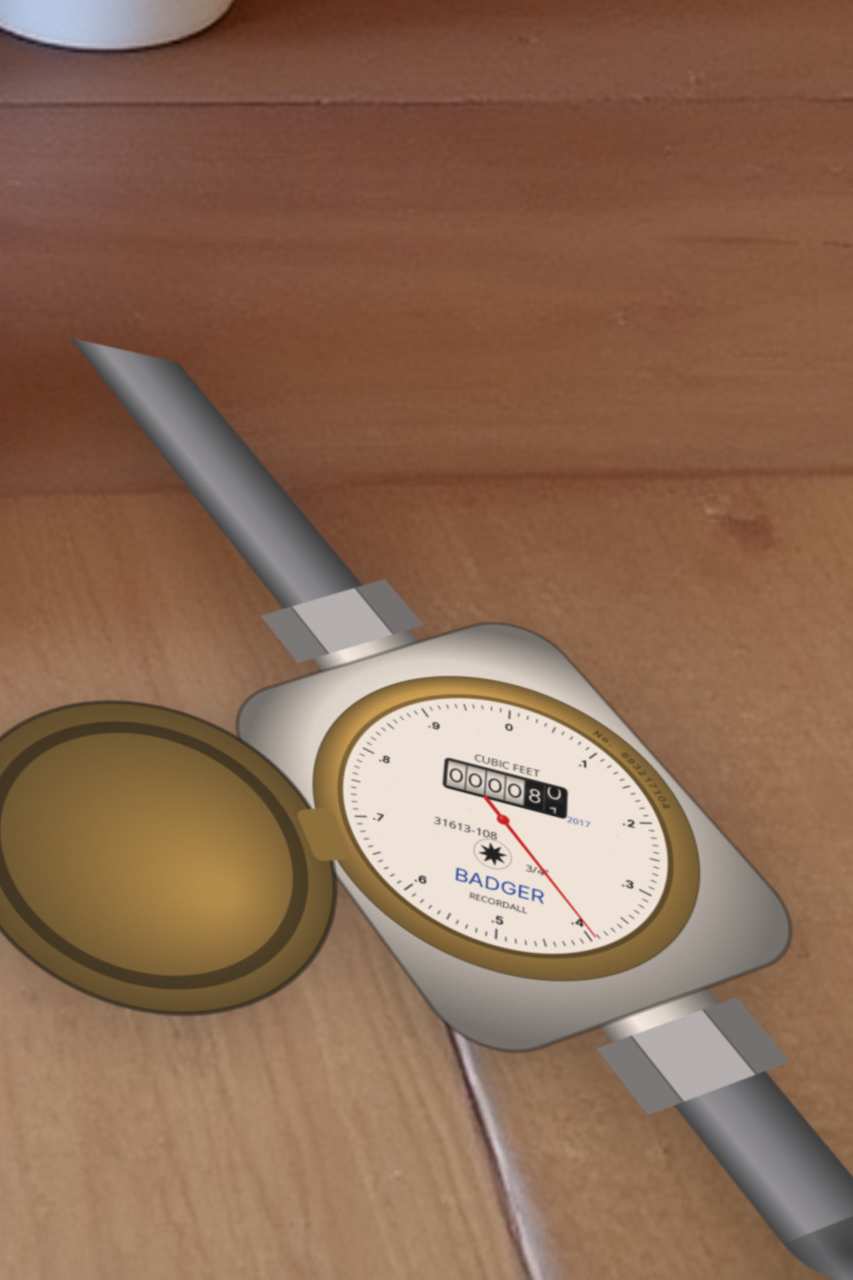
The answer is 80.39 ft³
